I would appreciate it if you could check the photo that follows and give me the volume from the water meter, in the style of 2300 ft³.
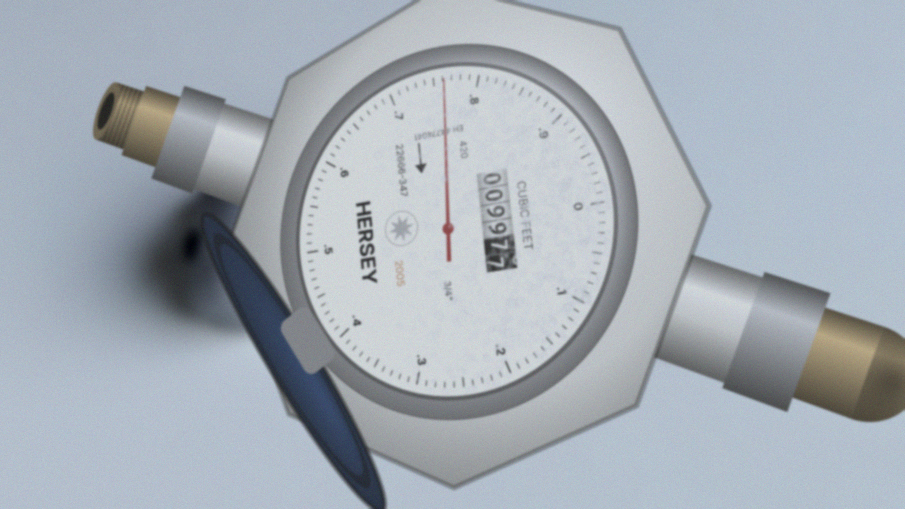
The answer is 9976.76 ft³
